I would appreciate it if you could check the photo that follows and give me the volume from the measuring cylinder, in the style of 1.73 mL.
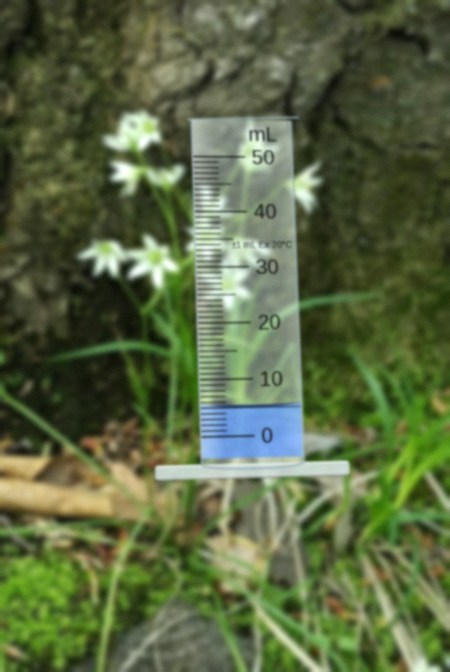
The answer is 5 mL
